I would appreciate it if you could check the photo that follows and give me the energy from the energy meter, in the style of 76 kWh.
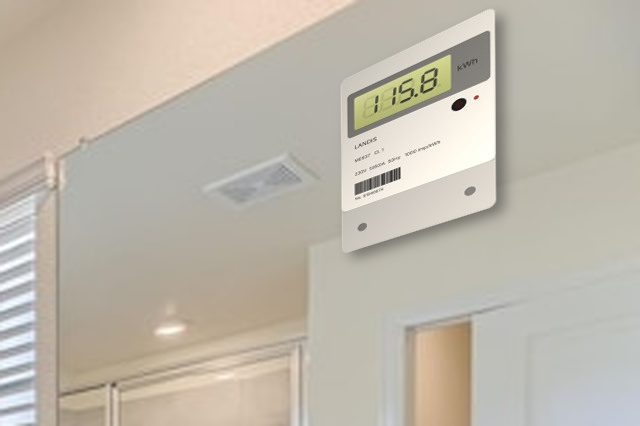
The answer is 115.8 kWh
